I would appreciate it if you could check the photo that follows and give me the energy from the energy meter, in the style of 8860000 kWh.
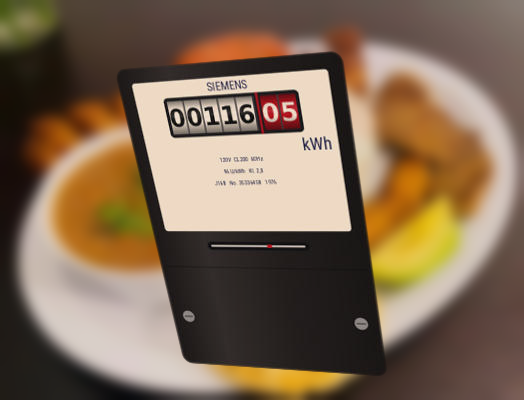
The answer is 116.05 kWh
